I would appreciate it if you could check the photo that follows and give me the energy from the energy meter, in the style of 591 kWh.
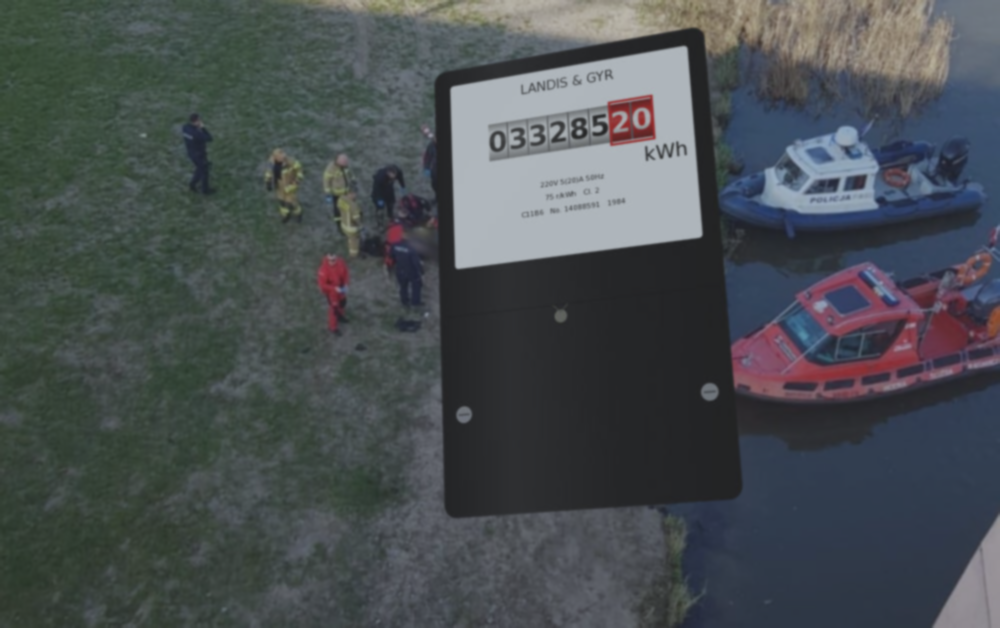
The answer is 33285.20 kWh
